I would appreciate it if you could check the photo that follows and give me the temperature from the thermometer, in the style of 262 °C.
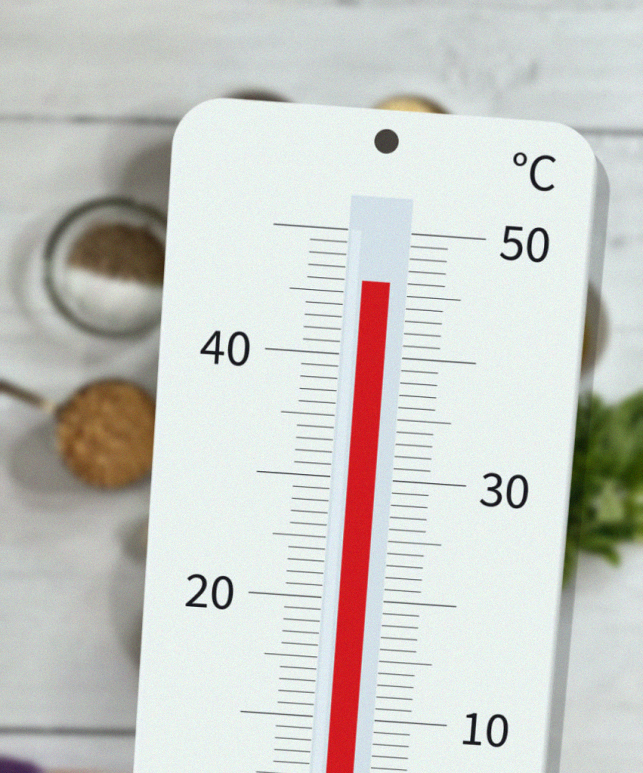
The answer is 46 °C
